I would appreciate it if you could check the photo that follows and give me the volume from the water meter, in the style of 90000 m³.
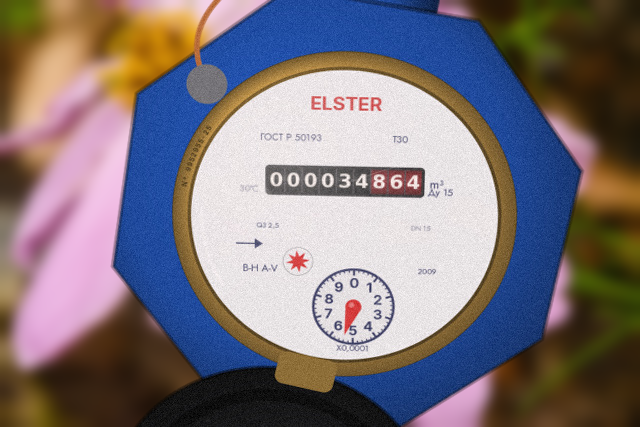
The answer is 34.8645 m³
